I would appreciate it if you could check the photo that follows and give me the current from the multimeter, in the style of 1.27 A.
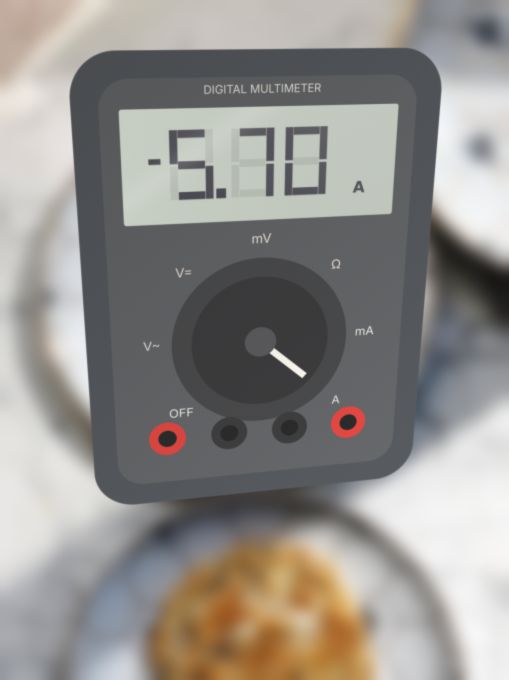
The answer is -5.70 A
